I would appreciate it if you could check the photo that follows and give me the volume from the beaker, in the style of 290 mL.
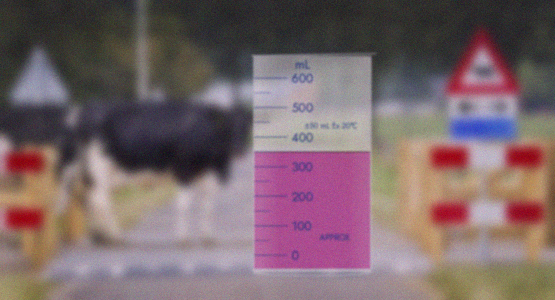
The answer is 350 mL
